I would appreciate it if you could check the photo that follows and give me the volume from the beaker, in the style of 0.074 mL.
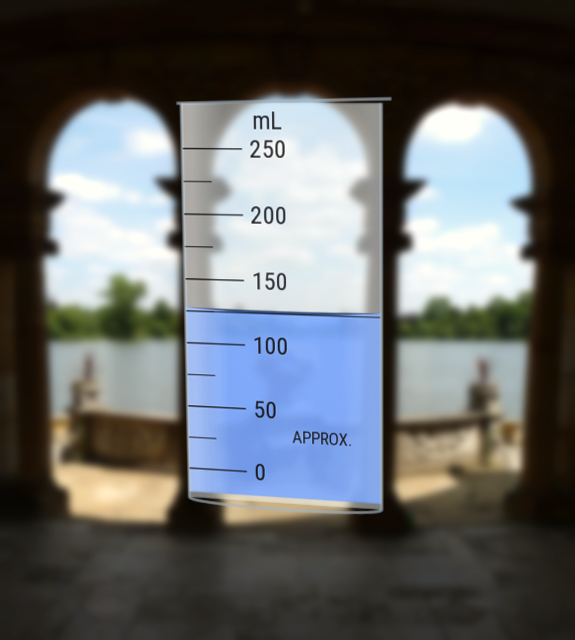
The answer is 125 mL
